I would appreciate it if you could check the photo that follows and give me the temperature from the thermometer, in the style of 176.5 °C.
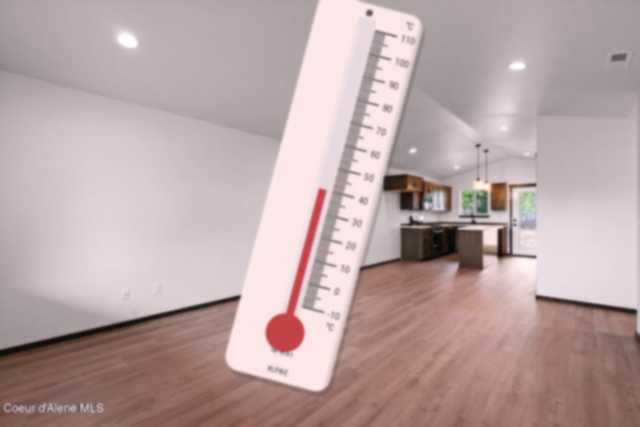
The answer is 40 °C
